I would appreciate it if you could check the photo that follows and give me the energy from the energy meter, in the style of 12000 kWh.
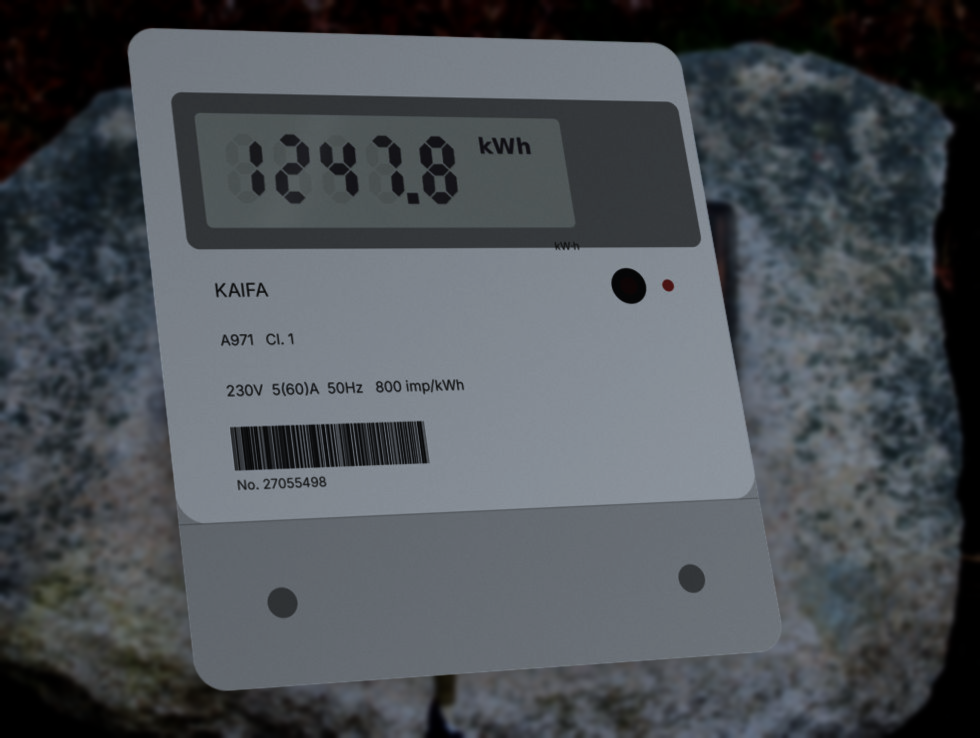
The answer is 1247.8 kWh
